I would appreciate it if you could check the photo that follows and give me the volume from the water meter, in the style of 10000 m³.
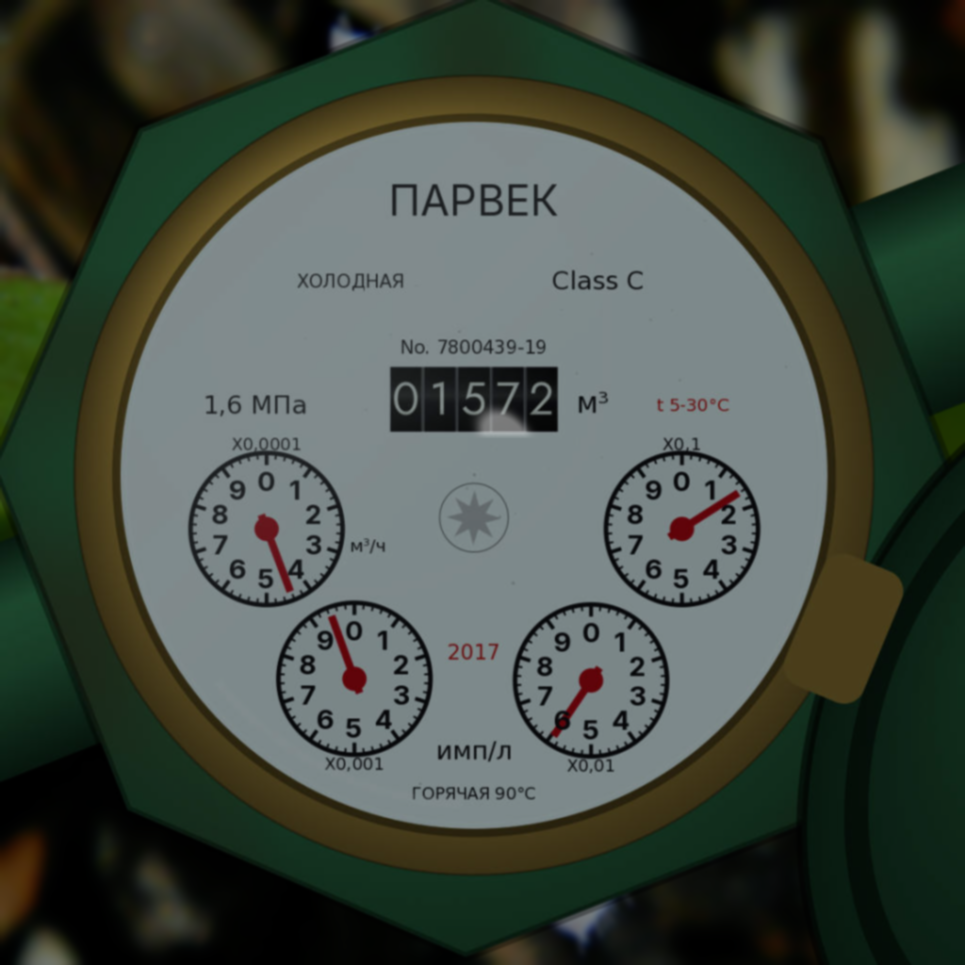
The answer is 1572.1594 m³
